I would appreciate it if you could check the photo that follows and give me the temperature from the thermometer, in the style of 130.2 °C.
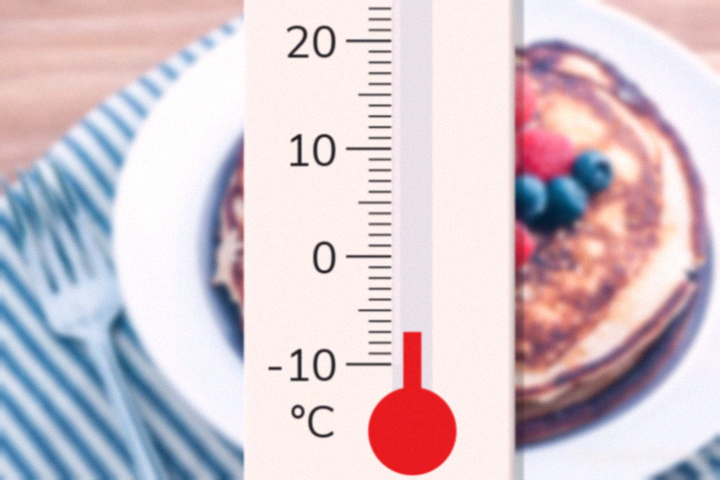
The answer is -7 °C
